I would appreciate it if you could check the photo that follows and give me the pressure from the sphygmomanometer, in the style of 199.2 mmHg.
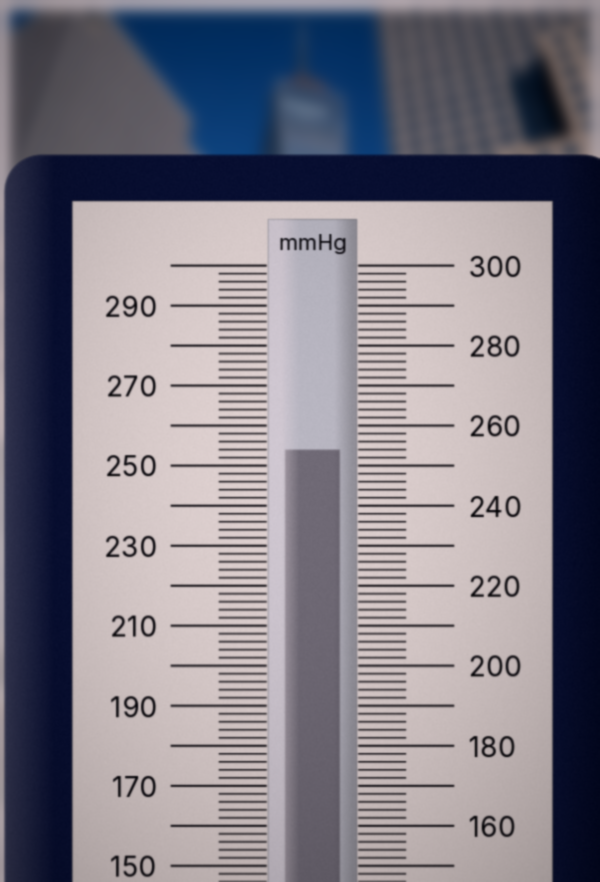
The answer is 254 mmHg
